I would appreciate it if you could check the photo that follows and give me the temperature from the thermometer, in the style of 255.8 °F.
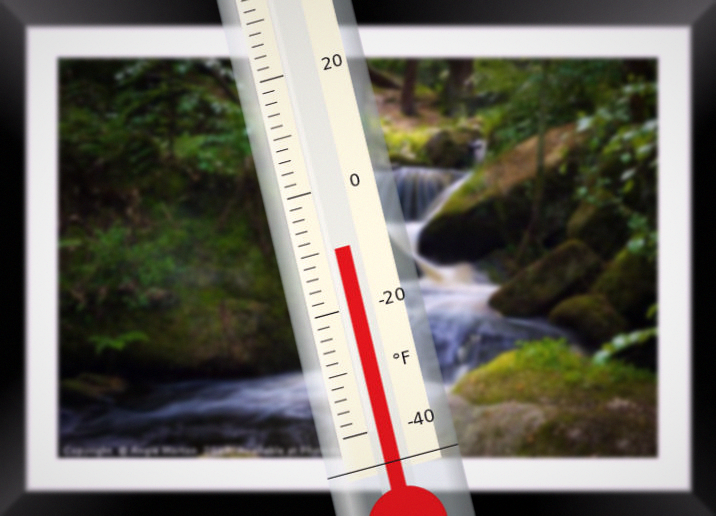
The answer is -10 °F
